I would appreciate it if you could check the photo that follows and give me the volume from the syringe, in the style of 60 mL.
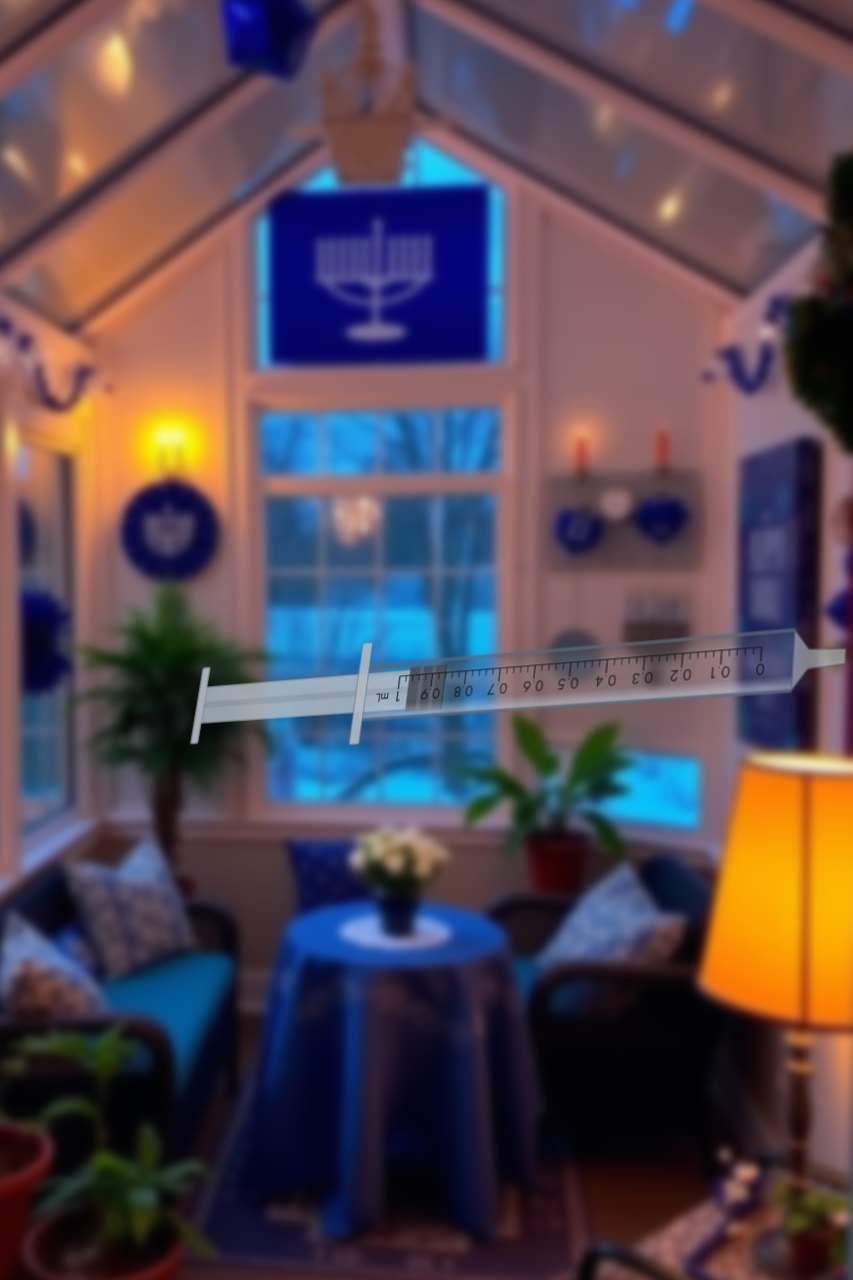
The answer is 0.86 mL
